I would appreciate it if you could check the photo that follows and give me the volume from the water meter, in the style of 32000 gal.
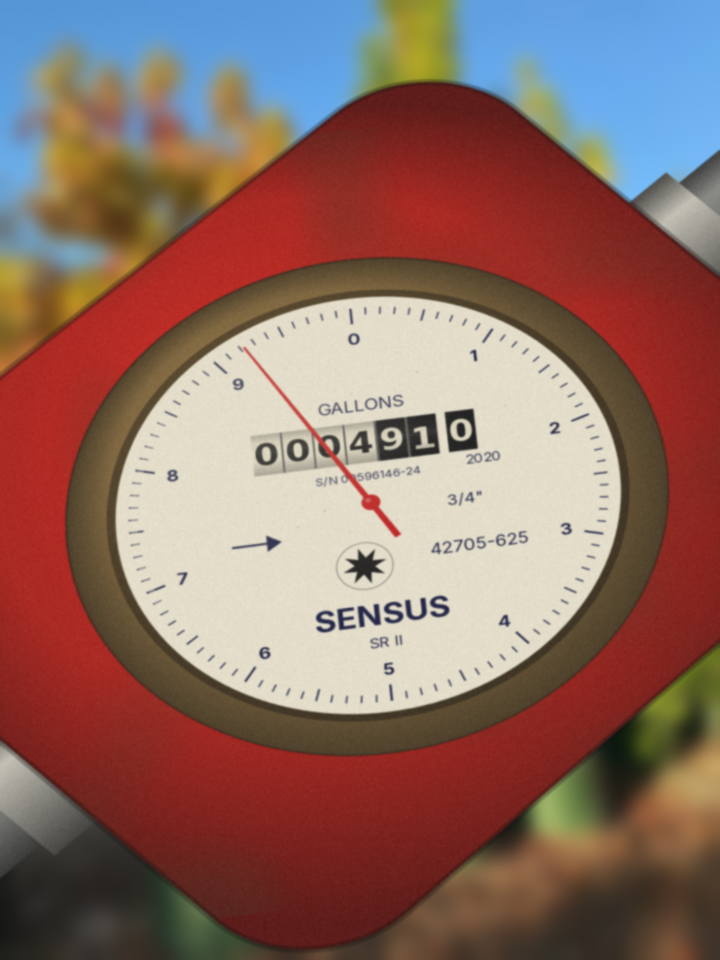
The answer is 4909.2 gal
